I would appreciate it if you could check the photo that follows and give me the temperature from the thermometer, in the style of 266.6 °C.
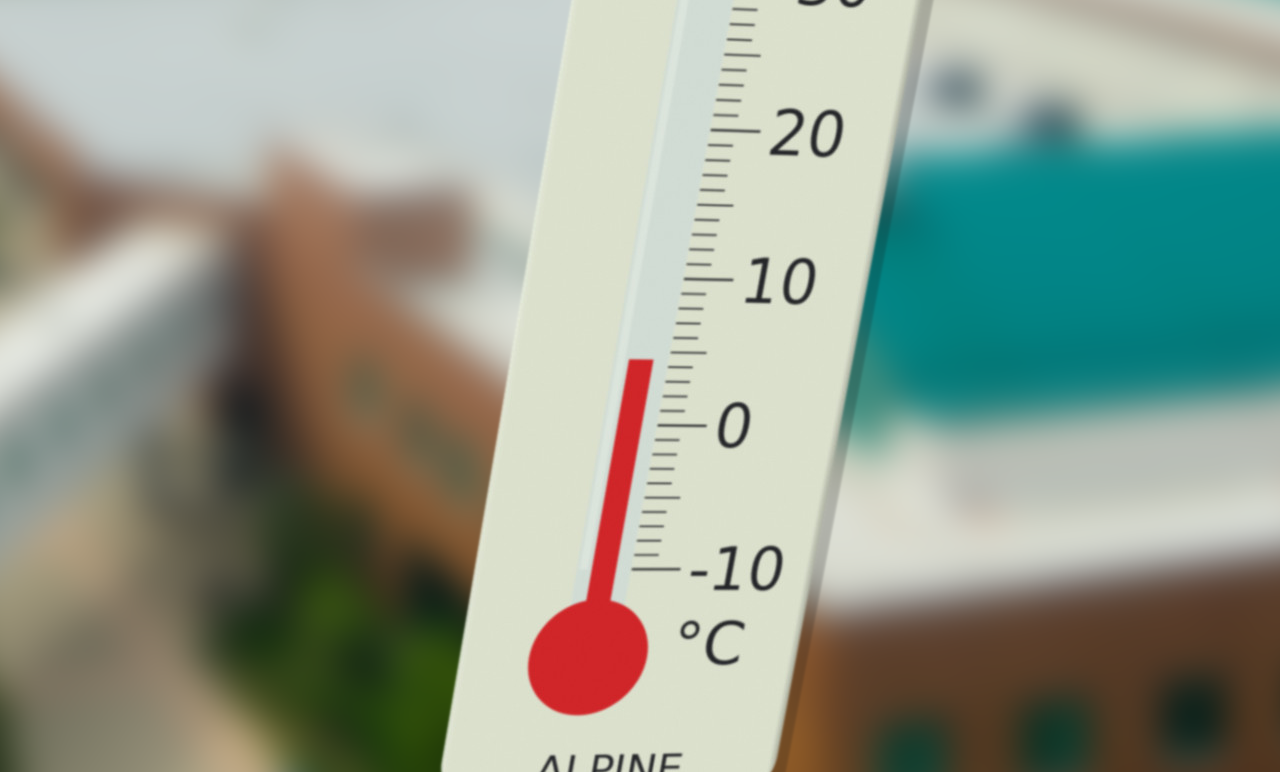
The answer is 4.5 °C
